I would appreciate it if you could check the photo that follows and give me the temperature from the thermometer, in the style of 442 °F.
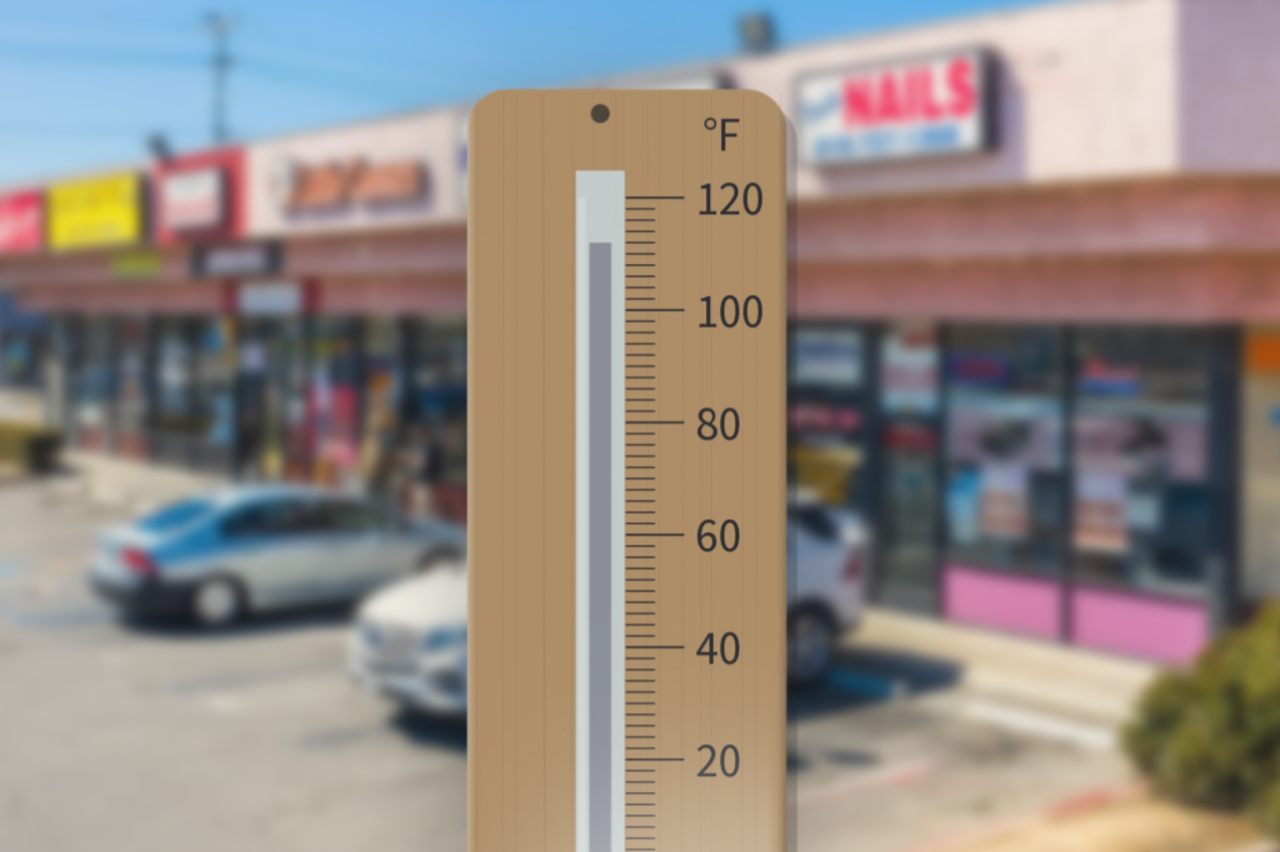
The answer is 112 °F
